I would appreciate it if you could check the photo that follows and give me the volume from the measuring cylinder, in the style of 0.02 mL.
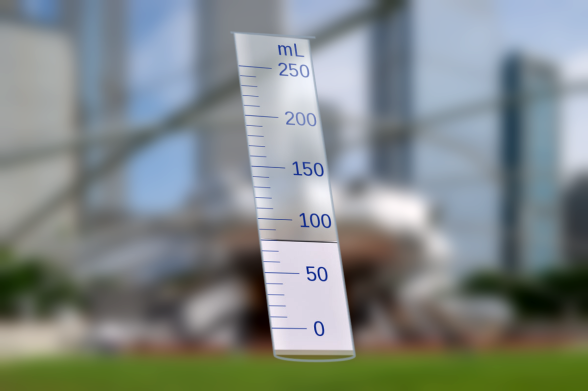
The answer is 80 mL
